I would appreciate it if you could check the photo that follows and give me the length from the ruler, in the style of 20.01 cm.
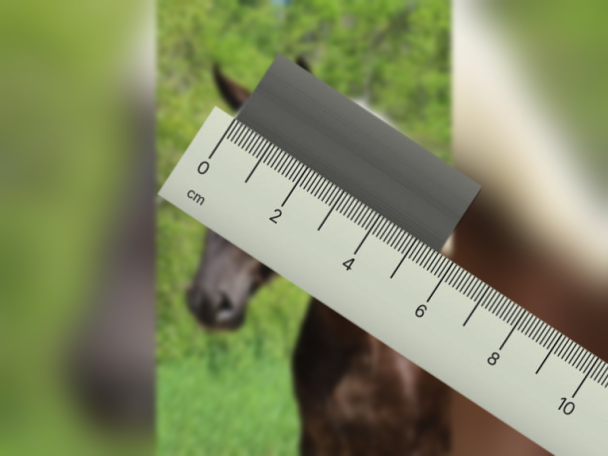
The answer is 5.6 cm
